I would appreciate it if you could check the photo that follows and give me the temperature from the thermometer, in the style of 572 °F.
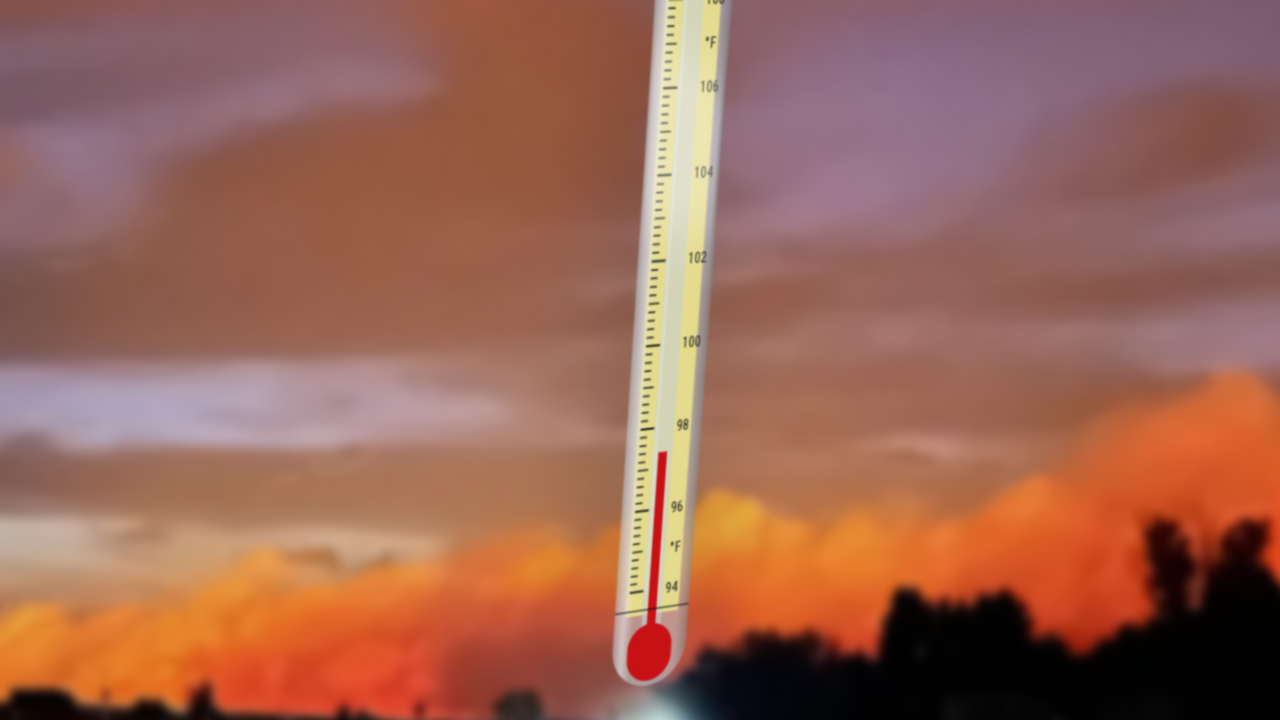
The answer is 97.4 °F
